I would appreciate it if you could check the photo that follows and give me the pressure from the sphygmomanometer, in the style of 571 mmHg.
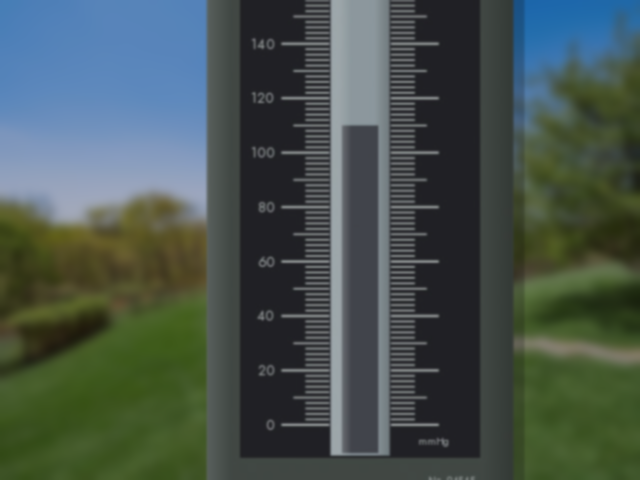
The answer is 110 mmHg
